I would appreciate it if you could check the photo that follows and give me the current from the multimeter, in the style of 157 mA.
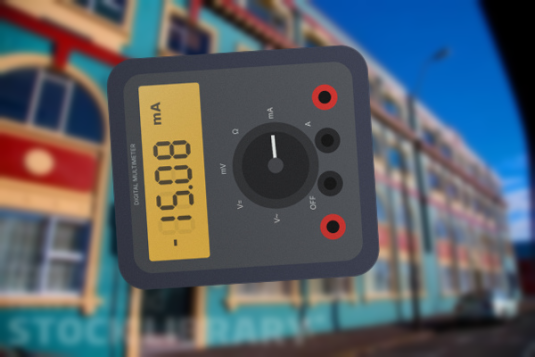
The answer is -15.08 mA
